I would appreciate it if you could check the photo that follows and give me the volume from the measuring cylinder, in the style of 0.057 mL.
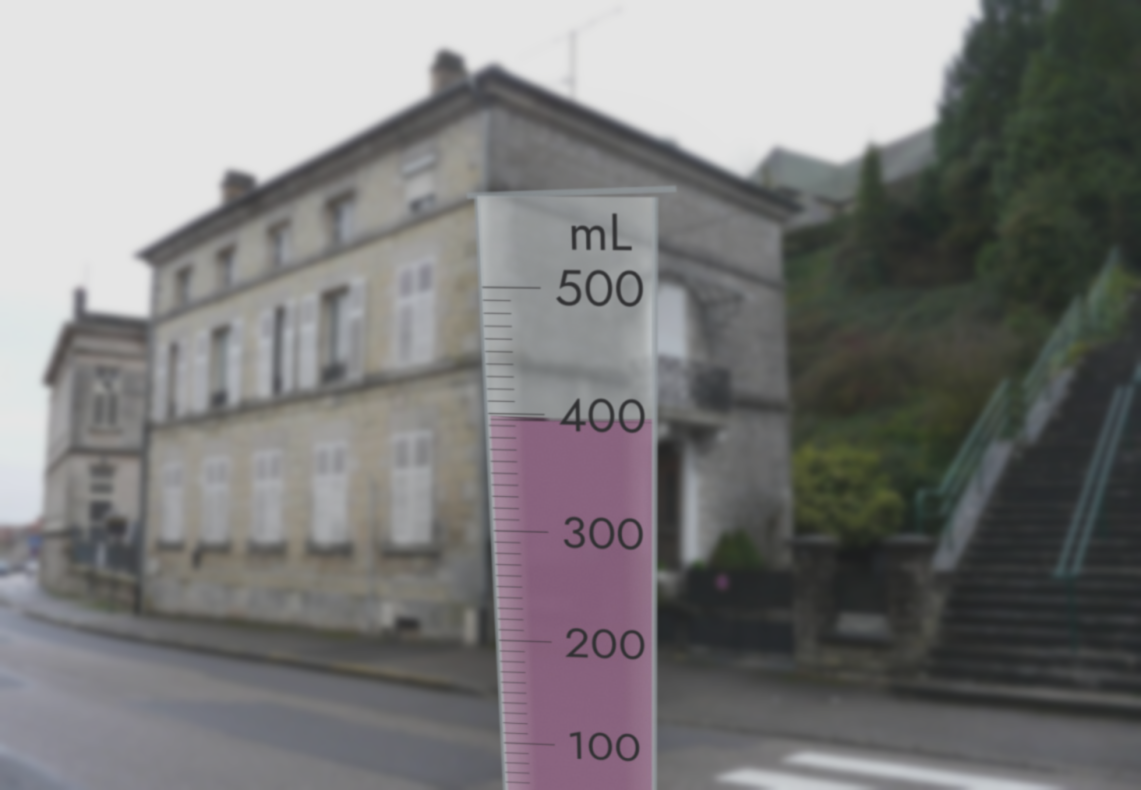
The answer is 395 mL
